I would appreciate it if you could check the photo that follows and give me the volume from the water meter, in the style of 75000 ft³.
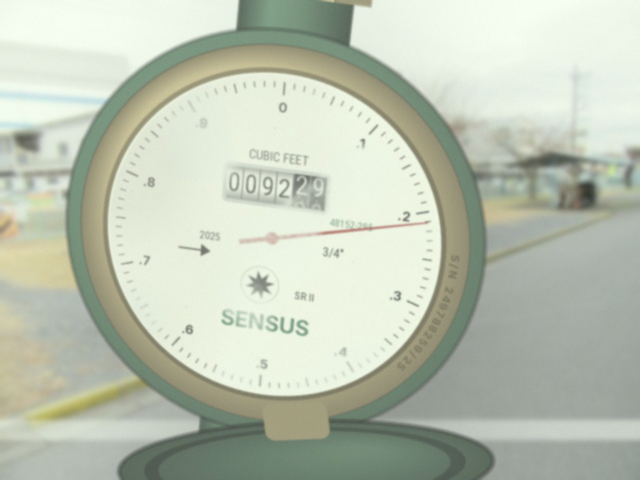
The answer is 9229.21 ft³
